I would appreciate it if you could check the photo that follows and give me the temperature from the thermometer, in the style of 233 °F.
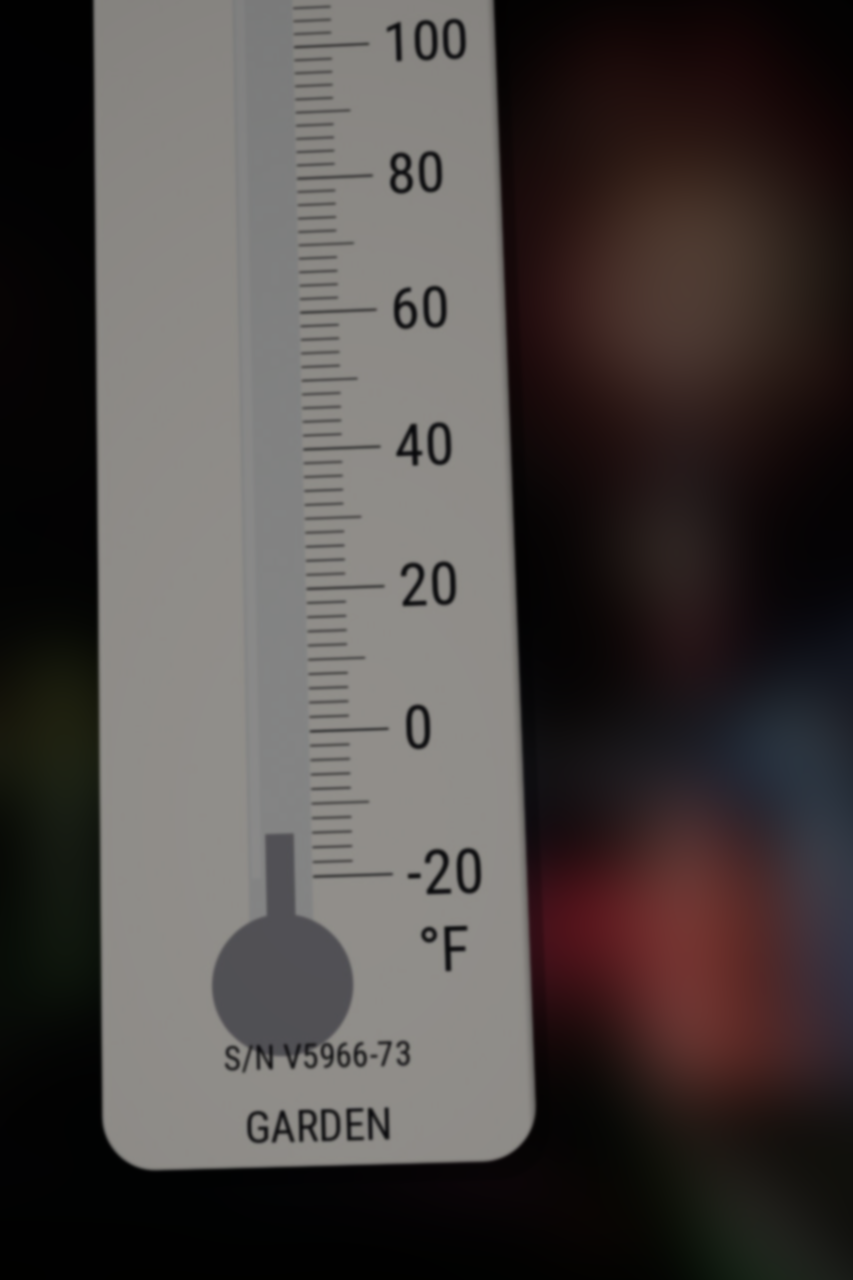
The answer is -14 °F
